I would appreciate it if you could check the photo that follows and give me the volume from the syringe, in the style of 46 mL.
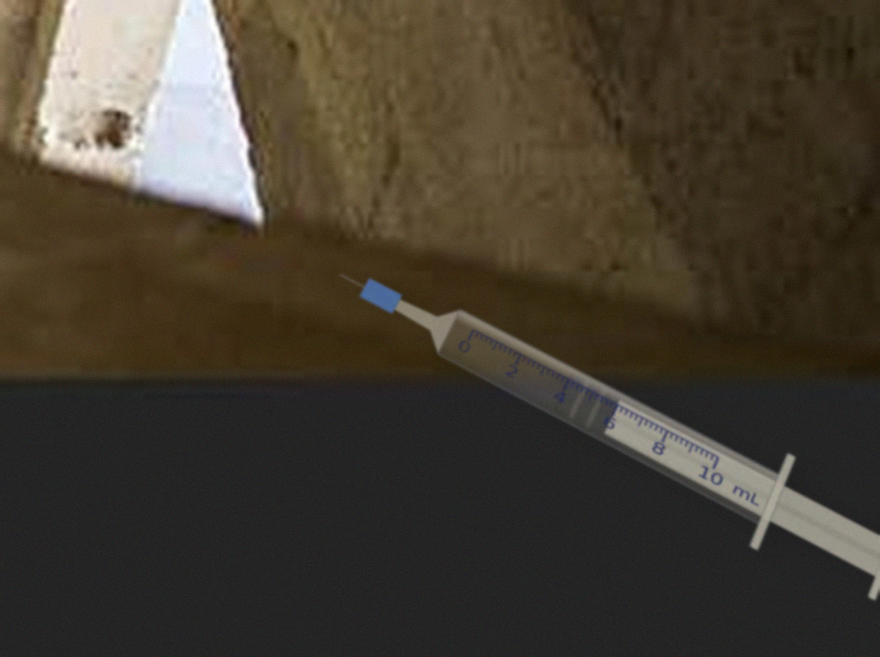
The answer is 4 mL
